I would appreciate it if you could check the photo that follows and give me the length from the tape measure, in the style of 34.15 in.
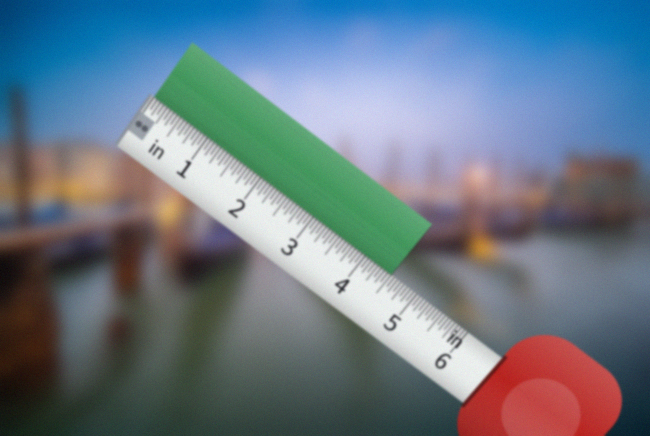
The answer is 4.5 in
